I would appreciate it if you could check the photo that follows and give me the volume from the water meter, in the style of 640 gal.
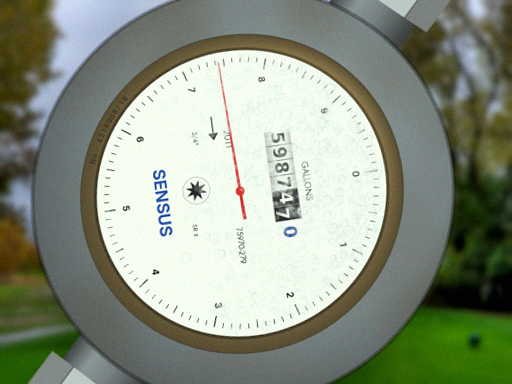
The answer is 5987467.4 gal
